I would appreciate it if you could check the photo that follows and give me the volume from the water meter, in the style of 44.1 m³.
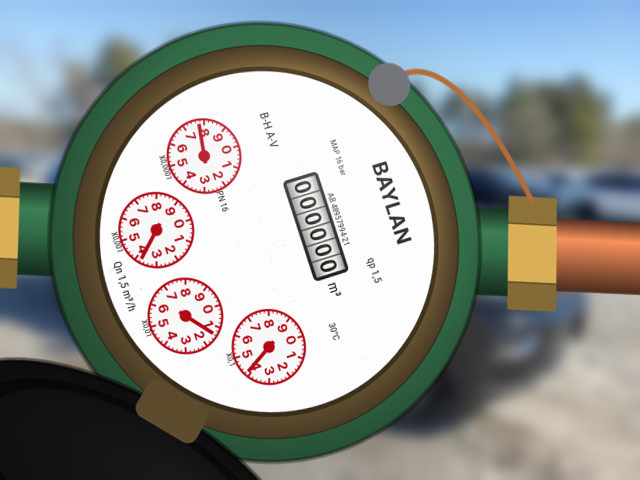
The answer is 0.4137 m³
